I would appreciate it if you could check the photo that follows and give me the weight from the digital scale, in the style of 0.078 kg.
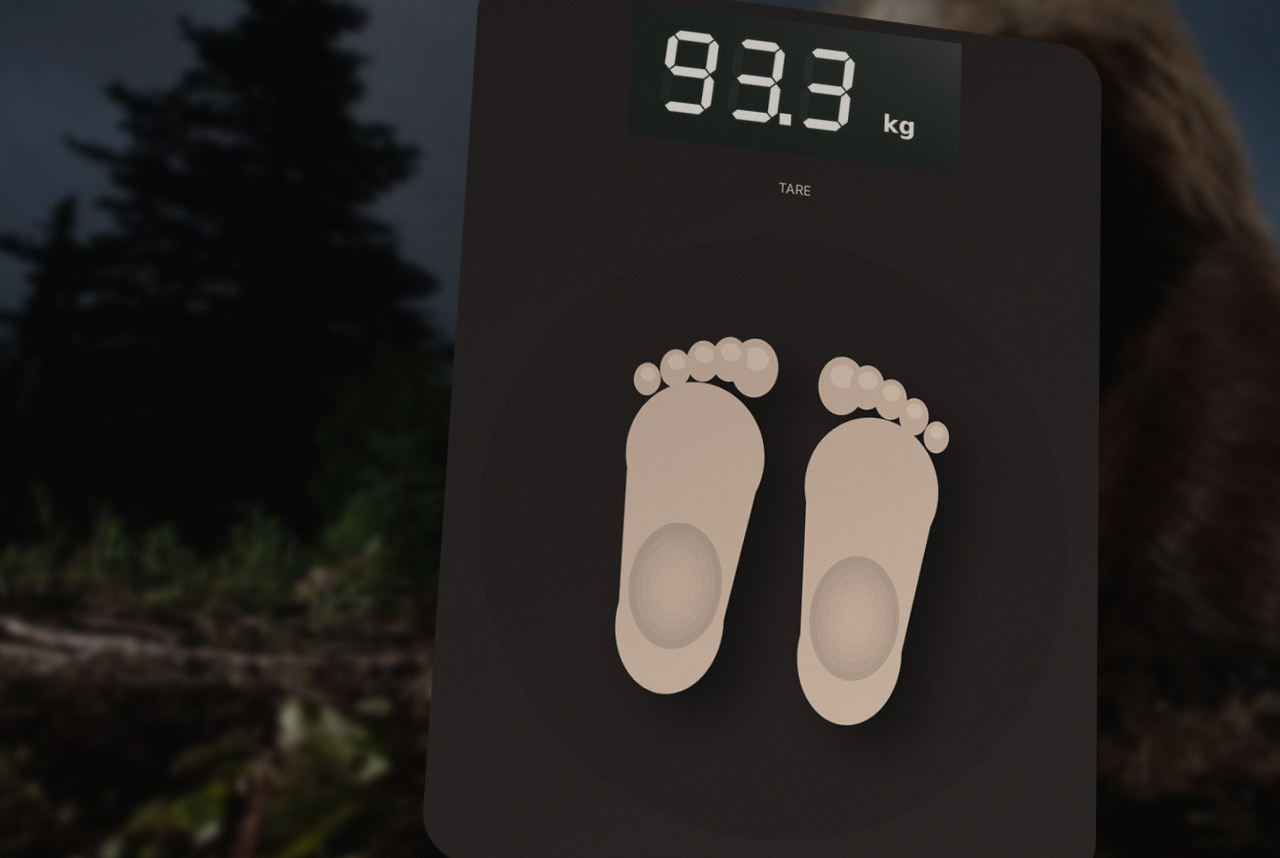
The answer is 93.3 kg
